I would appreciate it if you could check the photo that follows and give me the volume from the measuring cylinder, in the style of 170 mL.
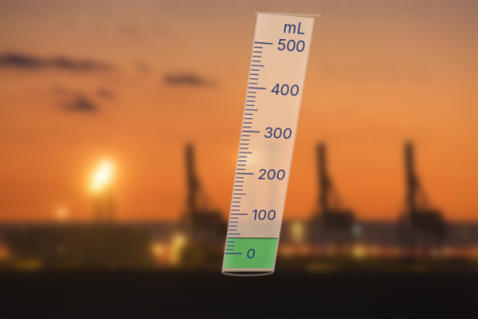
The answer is 40 mL
